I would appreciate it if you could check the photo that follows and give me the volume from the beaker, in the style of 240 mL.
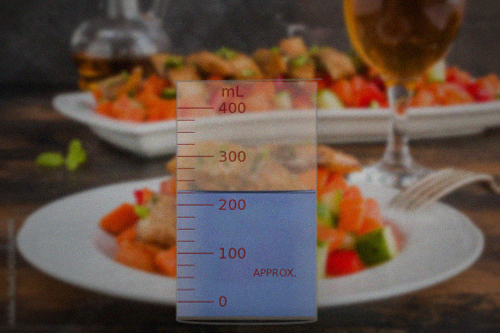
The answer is 225 mL
